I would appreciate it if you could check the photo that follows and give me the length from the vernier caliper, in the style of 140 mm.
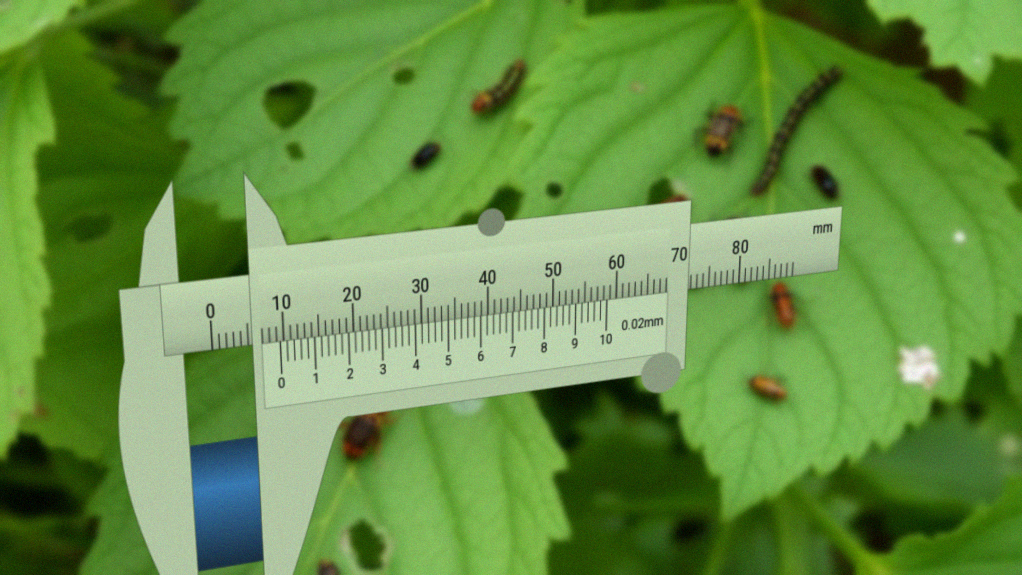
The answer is 9.5 mm
